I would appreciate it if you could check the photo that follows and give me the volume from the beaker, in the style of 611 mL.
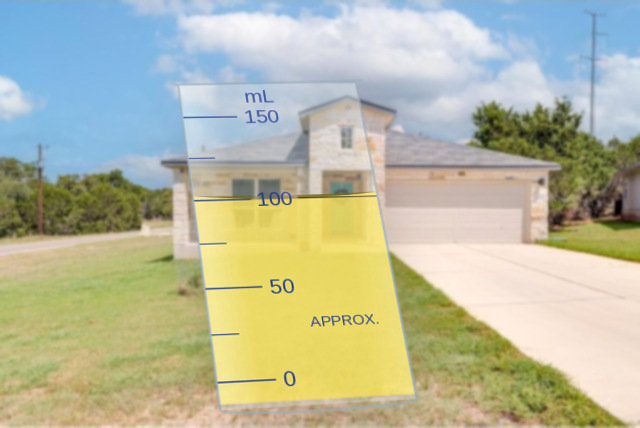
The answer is 100 mL
